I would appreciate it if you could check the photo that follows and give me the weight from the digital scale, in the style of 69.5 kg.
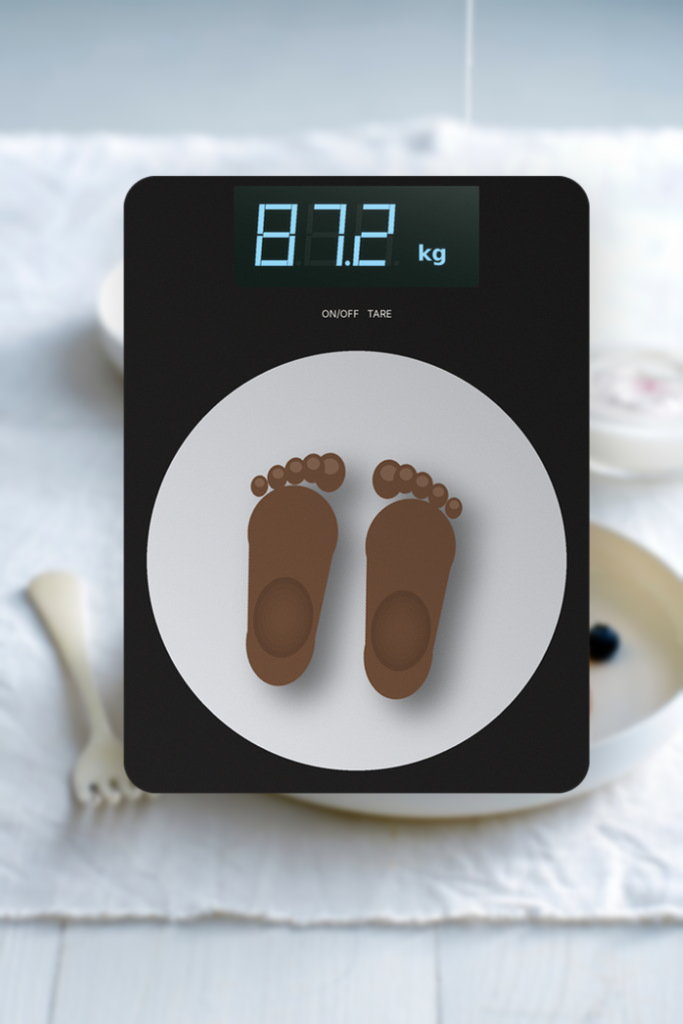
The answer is 87.2 kg
